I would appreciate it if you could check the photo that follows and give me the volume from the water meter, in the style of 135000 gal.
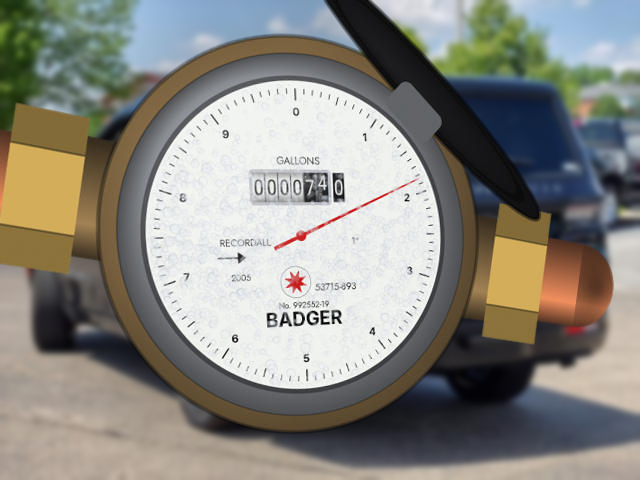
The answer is 741.8 gal
